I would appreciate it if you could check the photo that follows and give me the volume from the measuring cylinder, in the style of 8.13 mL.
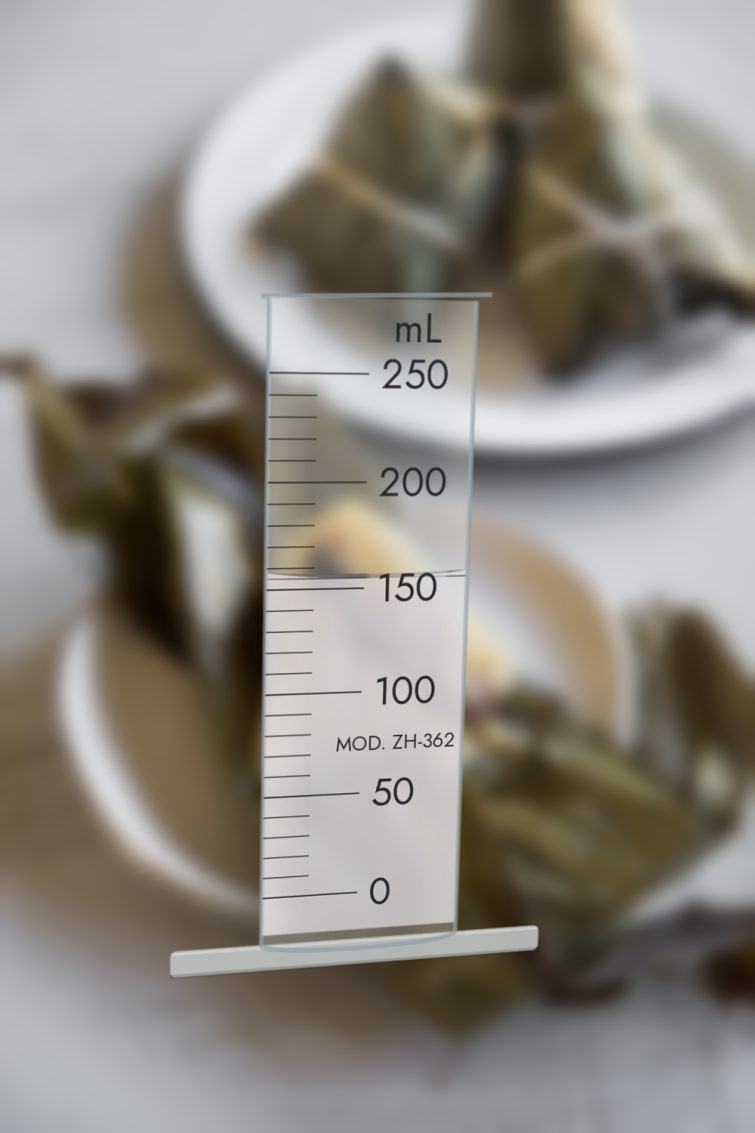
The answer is 155 mL
